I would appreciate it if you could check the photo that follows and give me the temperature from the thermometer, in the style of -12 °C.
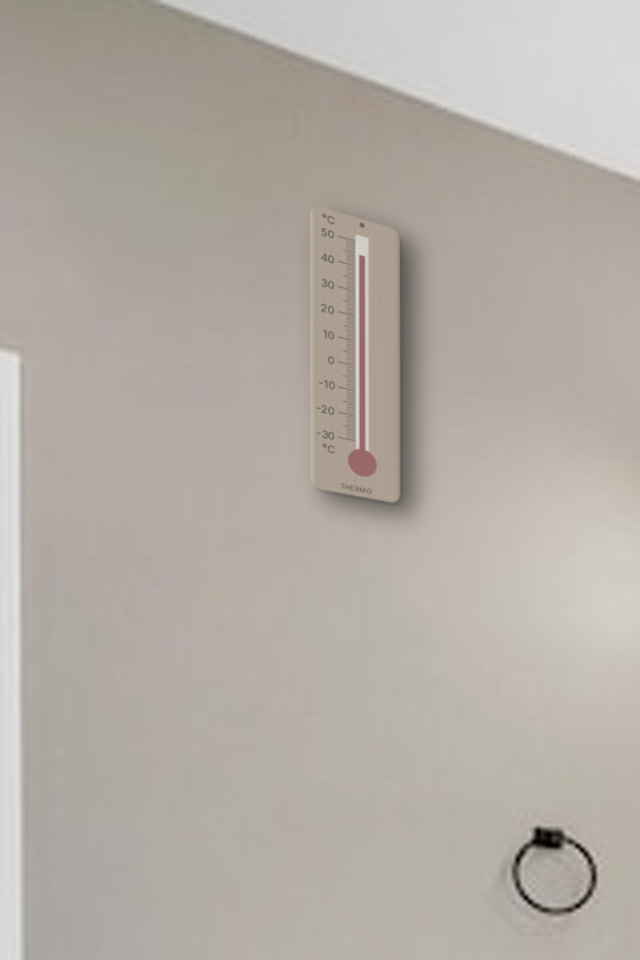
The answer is 45 °C
